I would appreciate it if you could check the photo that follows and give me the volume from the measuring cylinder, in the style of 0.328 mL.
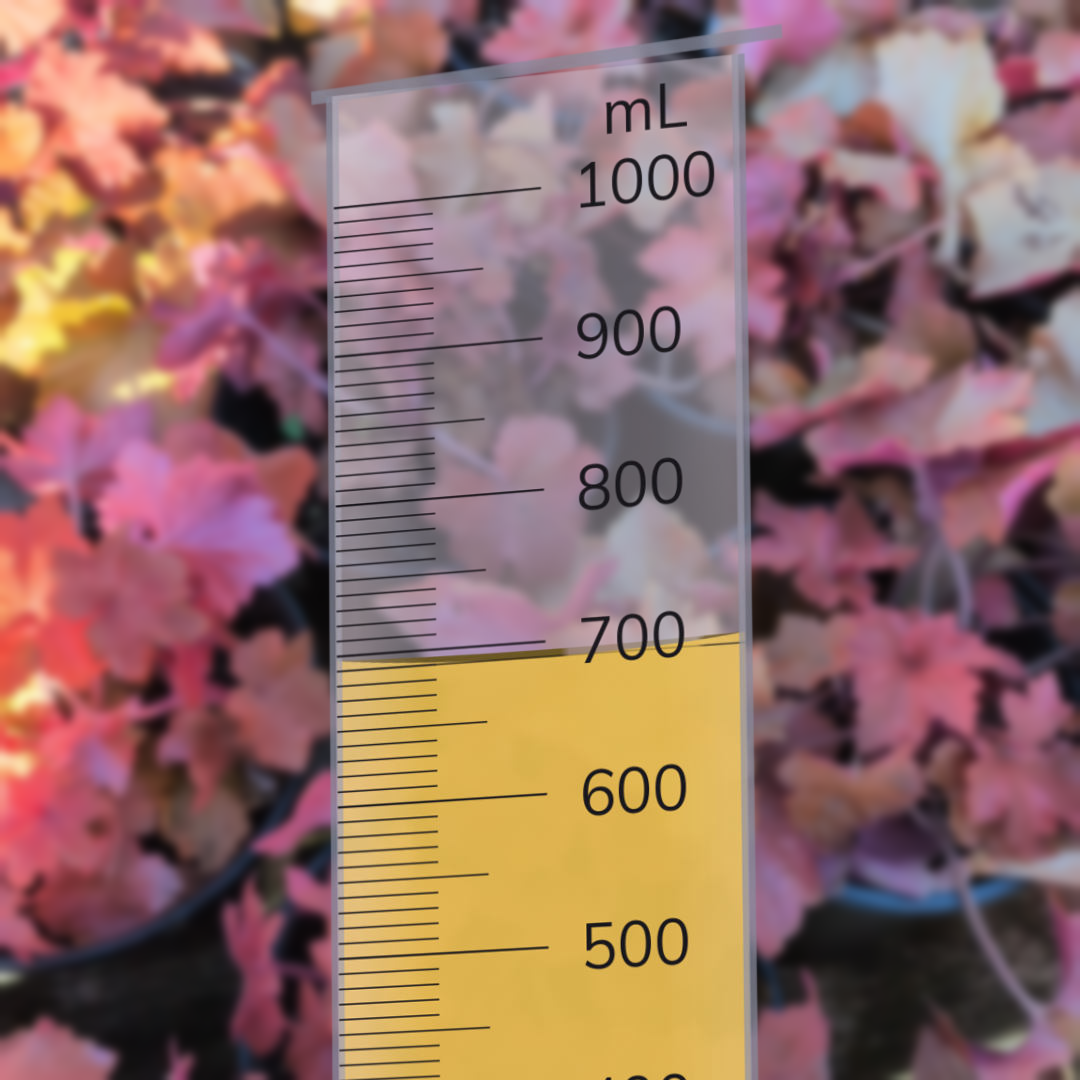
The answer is 690 mL
